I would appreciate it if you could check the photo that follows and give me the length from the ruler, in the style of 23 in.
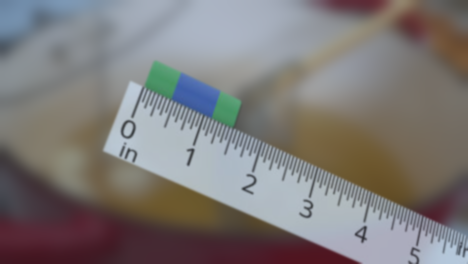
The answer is 1.5 in
